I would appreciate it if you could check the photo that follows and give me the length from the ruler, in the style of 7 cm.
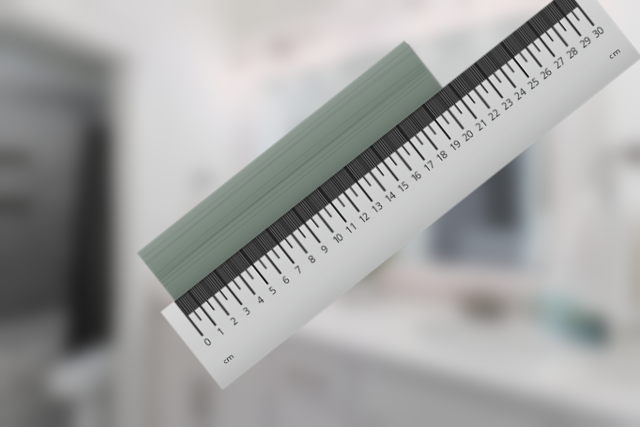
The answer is 20.5 cm
